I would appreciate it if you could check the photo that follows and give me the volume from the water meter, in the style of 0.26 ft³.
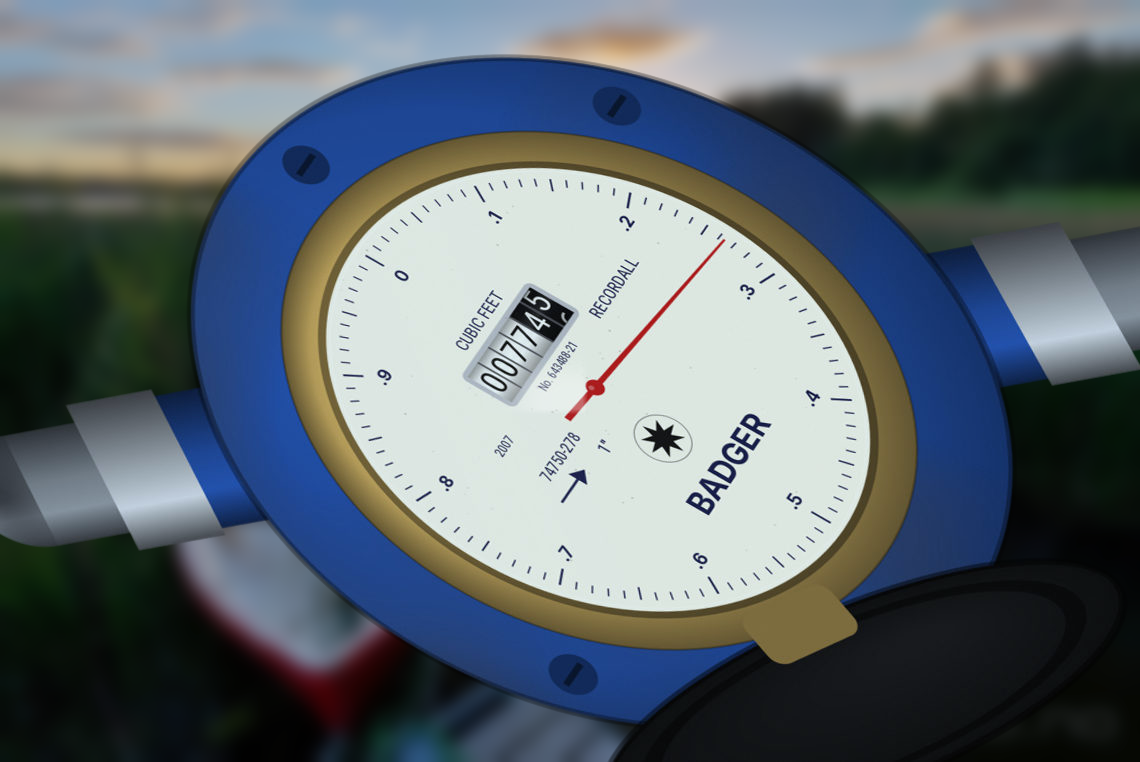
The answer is 7745.26 ft³
